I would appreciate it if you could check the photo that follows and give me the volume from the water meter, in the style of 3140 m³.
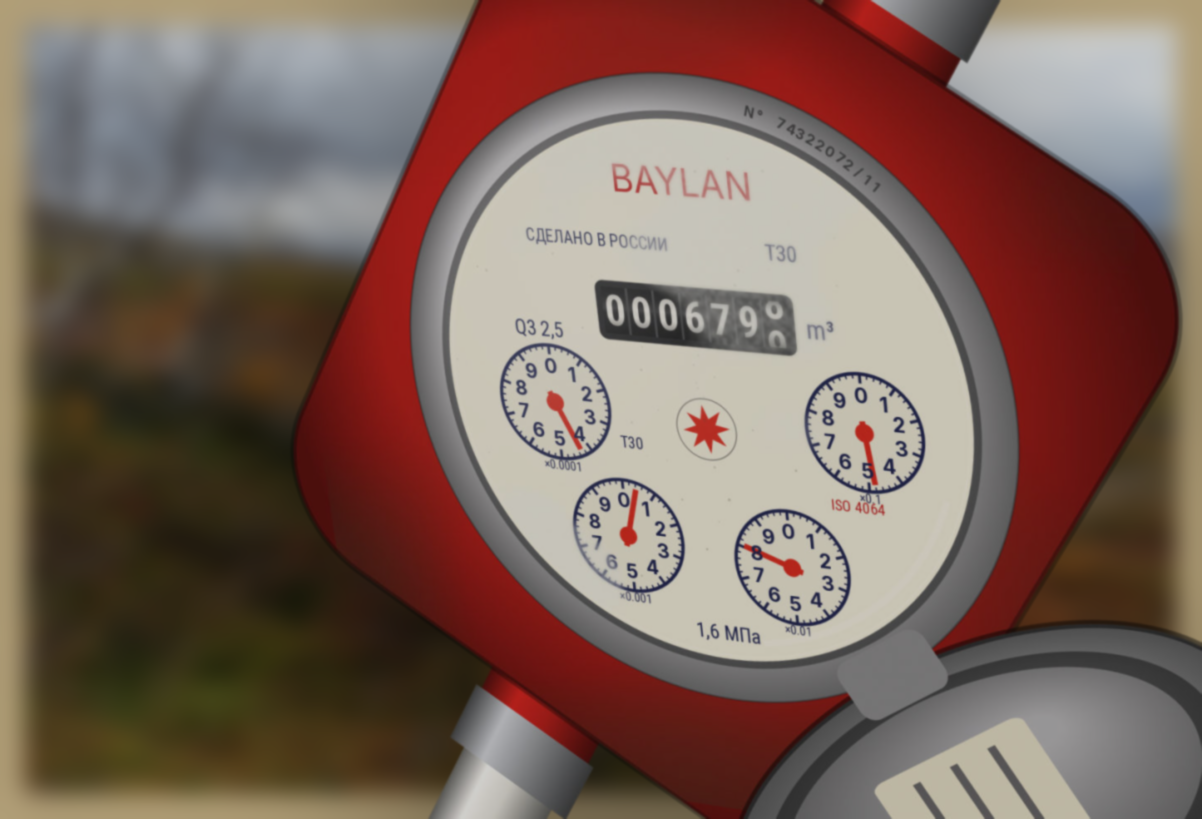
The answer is 6798.4804 m³
